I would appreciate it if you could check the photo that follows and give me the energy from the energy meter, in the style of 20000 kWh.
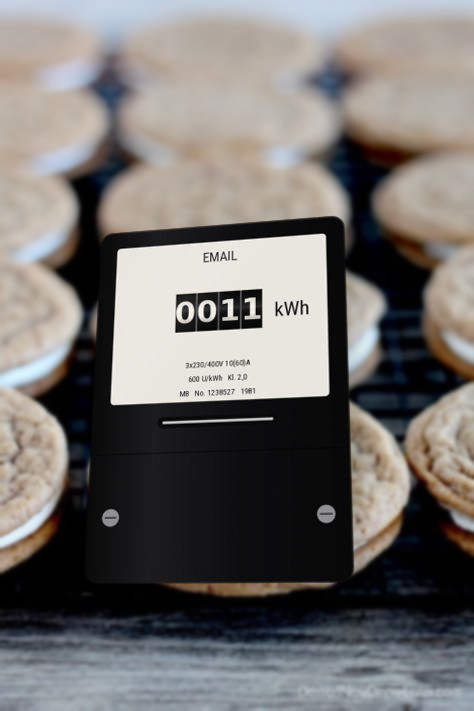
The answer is 11 kWh
